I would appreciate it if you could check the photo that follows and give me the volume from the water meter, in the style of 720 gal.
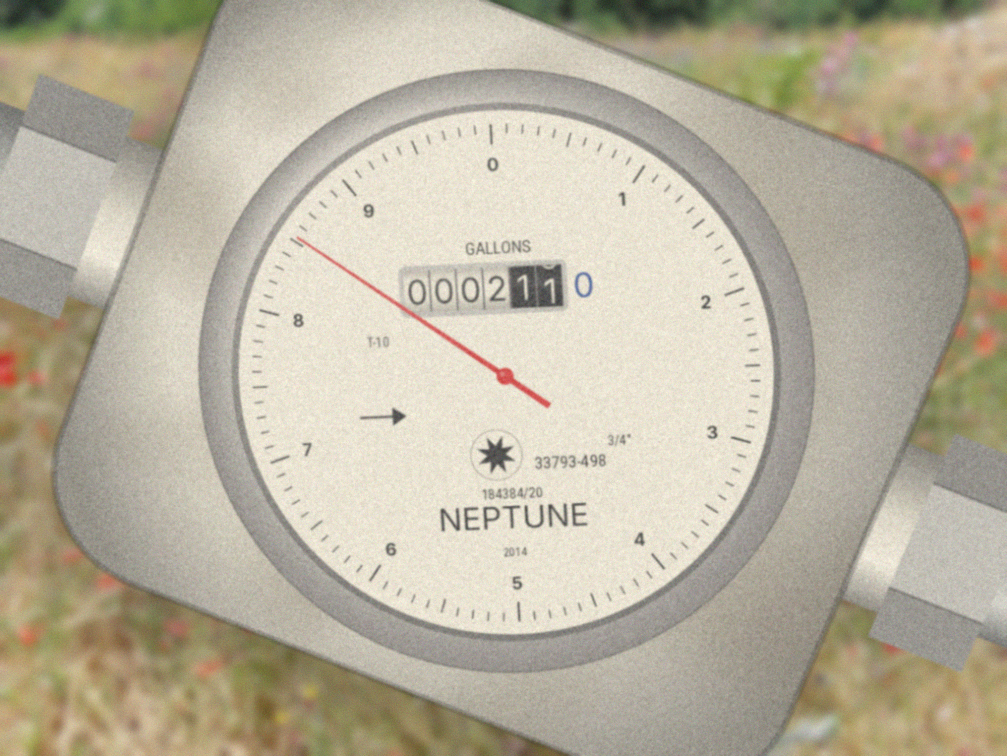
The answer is 2108.5 gal
